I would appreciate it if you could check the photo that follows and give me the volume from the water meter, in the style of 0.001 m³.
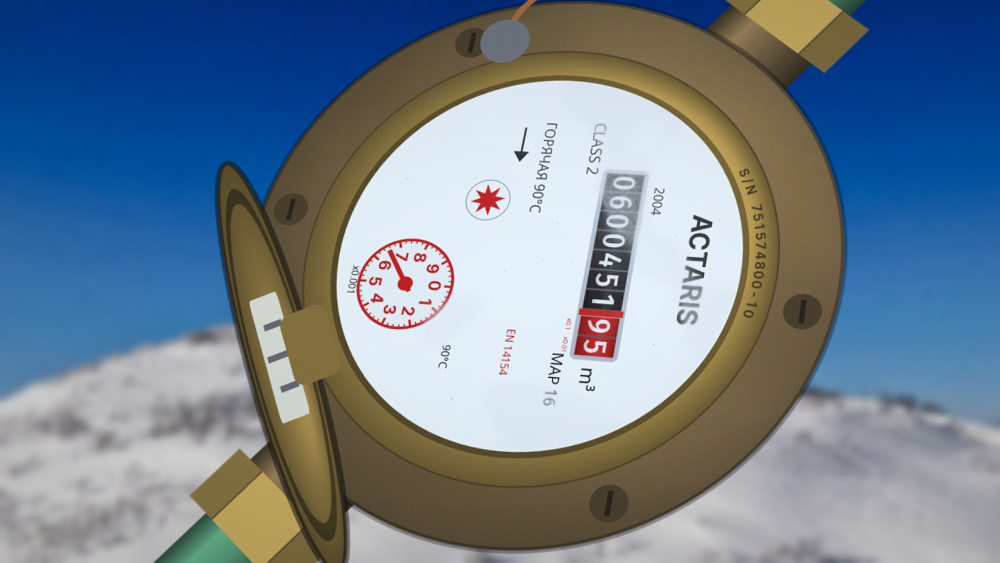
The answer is 600451.956 m³
